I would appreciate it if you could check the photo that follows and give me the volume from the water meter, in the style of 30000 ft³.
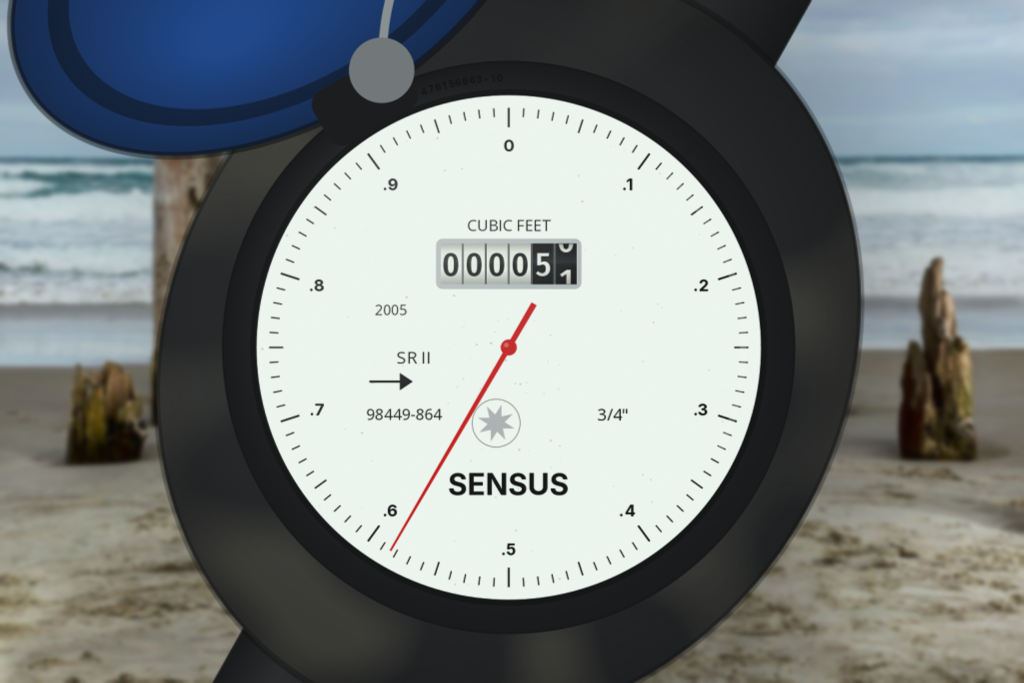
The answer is 50.58 ft³
